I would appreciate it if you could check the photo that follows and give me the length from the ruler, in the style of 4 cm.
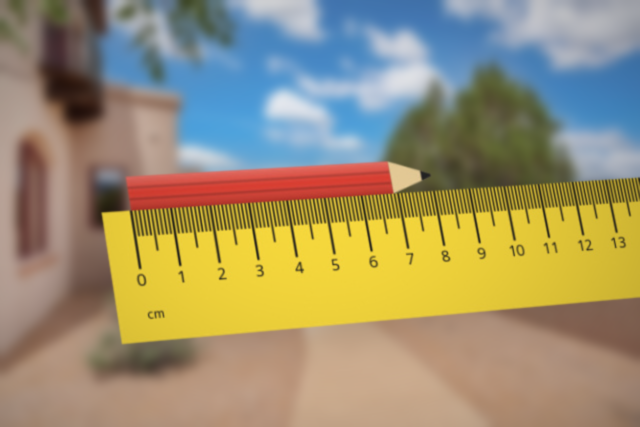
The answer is 8 cm
